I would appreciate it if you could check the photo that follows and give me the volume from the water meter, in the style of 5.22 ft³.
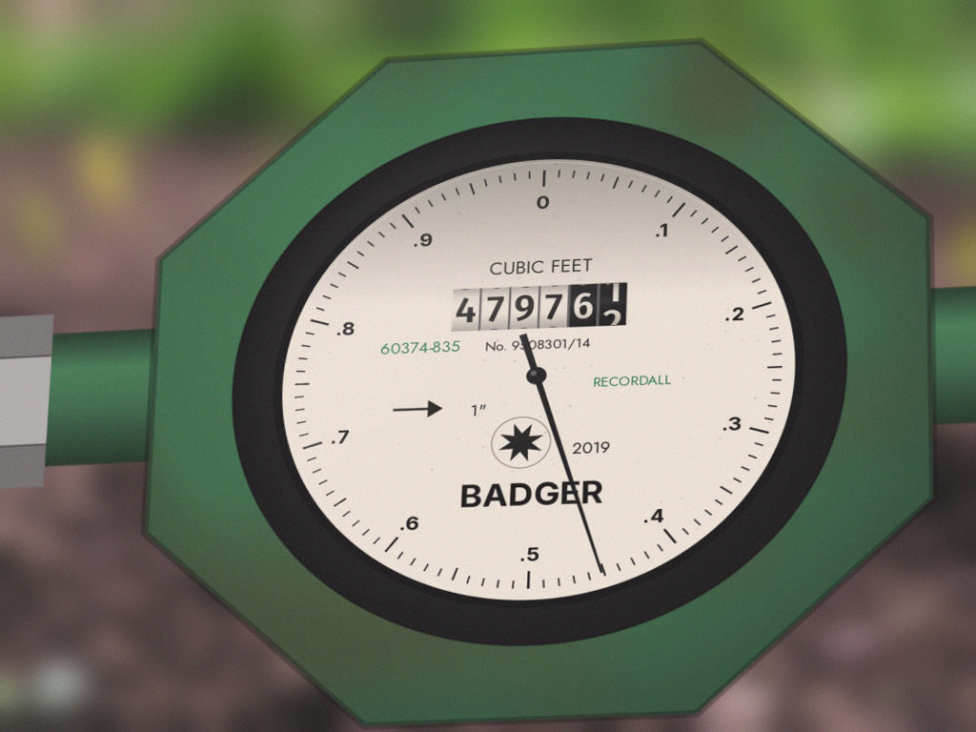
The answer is 479761.45 ft³
